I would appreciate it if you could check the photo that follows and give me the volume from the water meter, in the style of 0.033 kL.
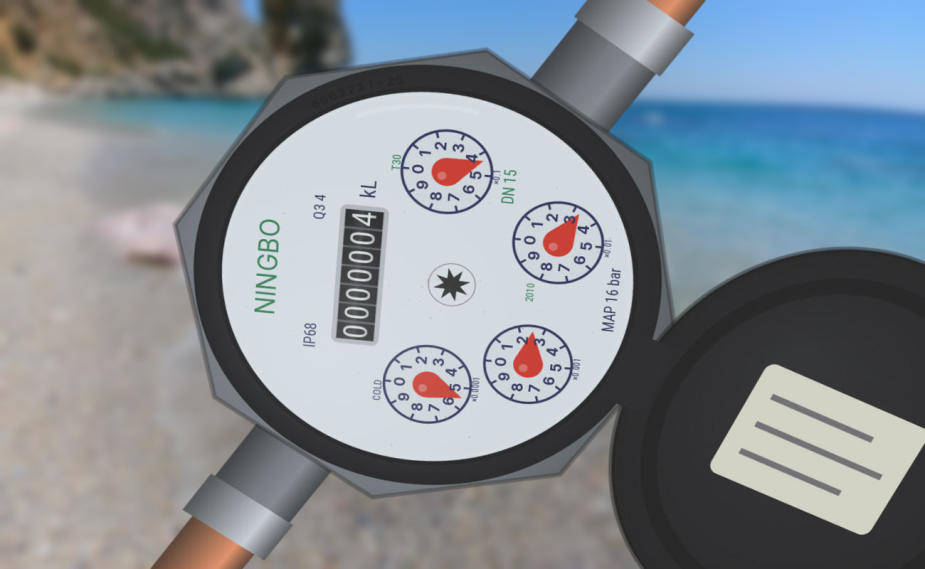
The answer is 4.4325 kL
